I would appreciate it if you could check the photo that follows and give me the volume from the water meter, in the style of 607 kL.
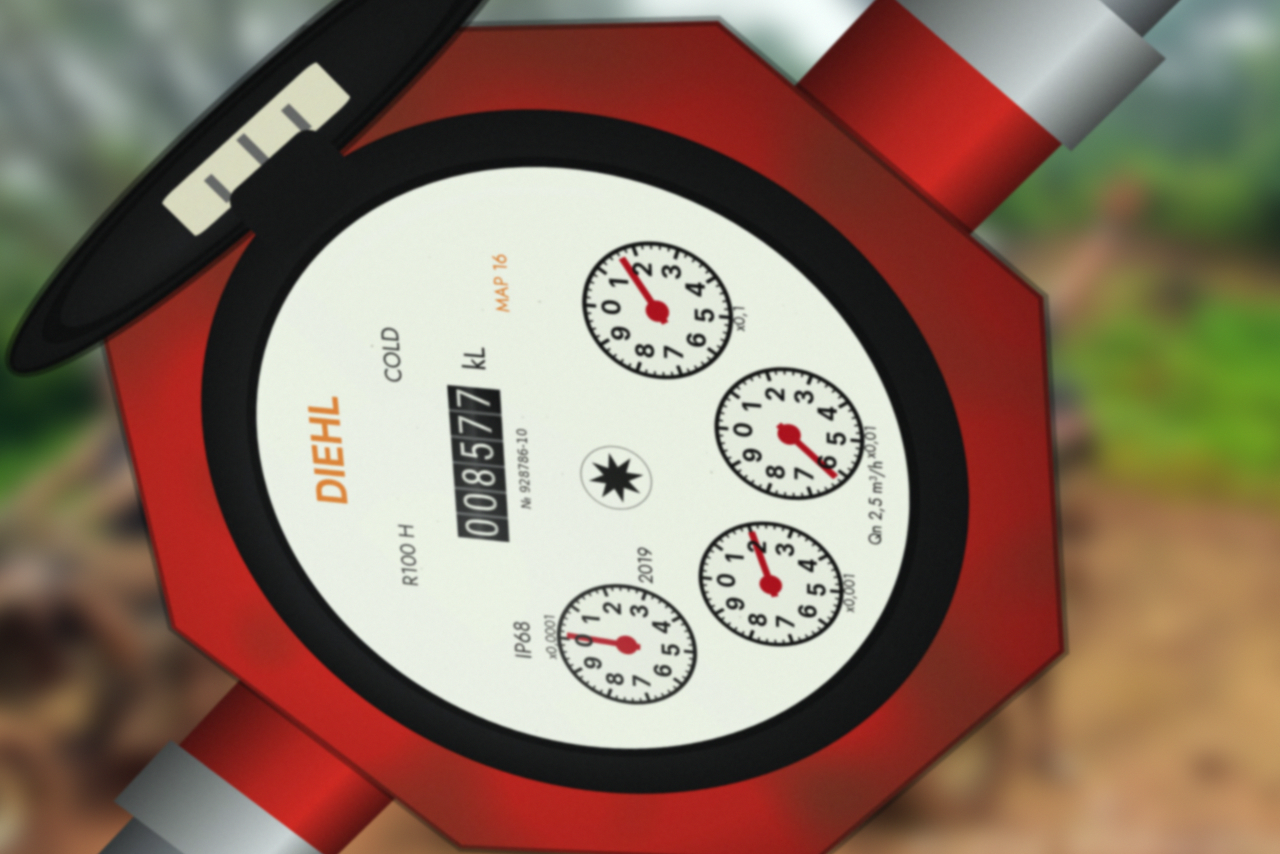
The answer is 8577.1620 kL
